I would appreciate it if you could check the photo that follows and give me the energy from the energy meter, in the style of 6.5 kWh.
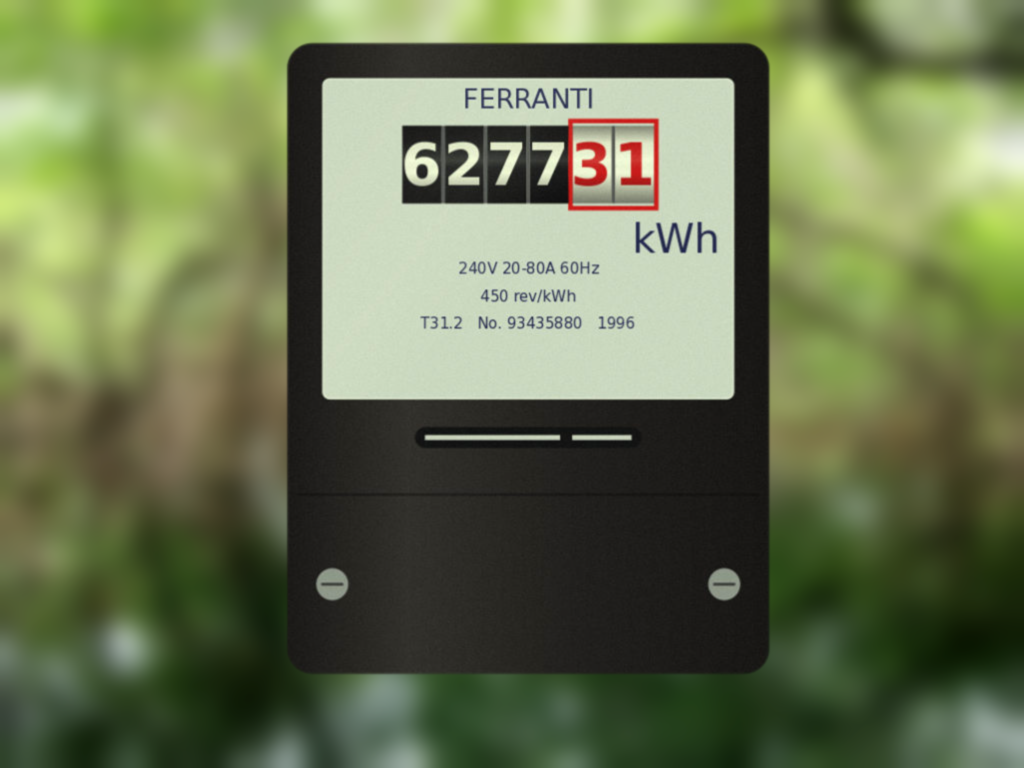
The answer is 6277.31 kWh
